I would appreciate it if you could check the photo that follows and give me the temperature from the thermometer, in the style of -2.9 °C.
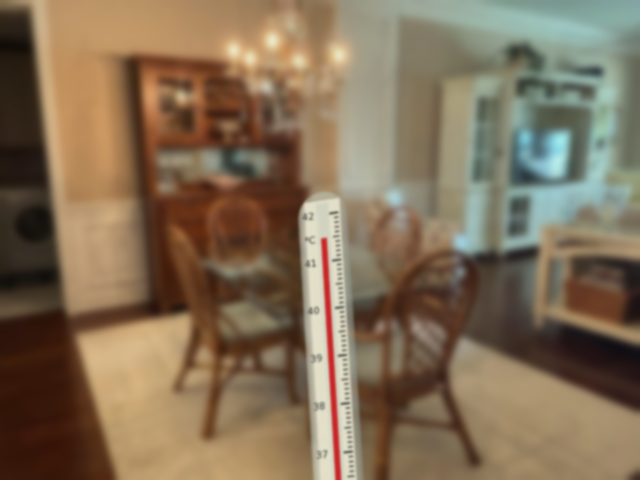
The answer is 41.5 °C
